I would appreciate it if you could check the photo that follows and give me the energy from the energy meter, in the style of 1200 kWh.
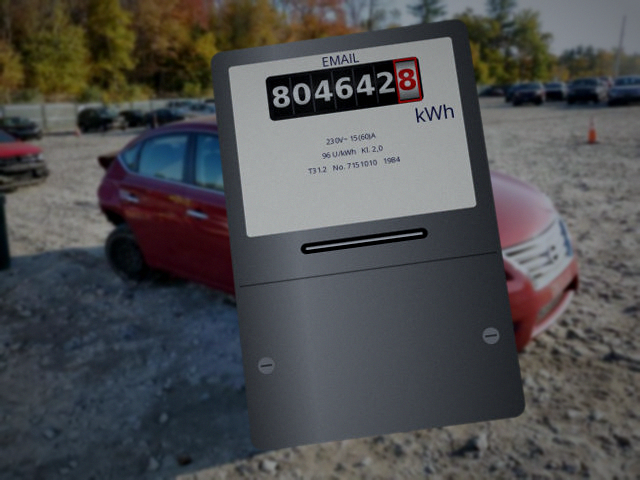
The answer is 804642.8 kWh
